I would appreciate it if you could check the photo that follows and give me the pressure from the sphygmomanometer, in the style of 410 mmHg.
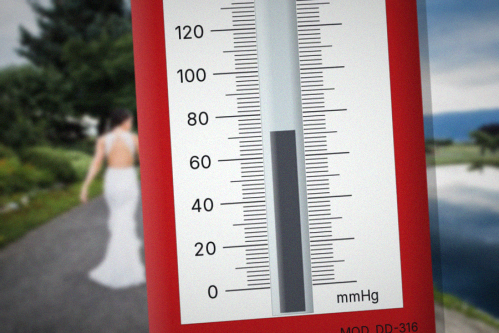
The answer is 72 mmHg
